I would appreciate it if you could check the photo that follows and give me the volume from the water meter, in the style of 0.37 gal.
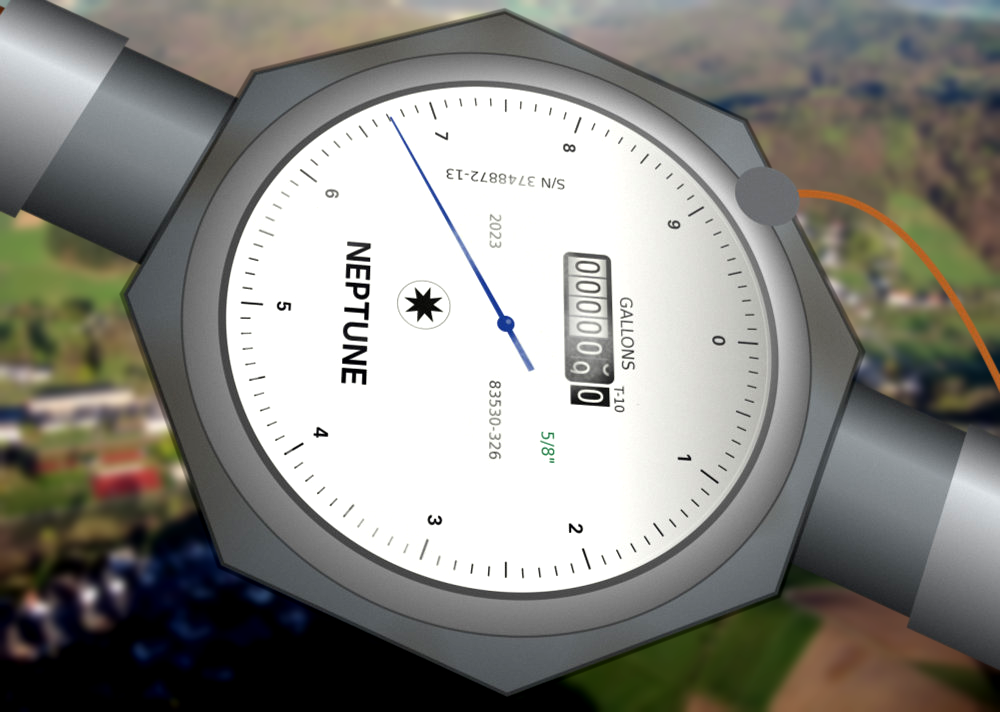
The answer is 86.7 gal
